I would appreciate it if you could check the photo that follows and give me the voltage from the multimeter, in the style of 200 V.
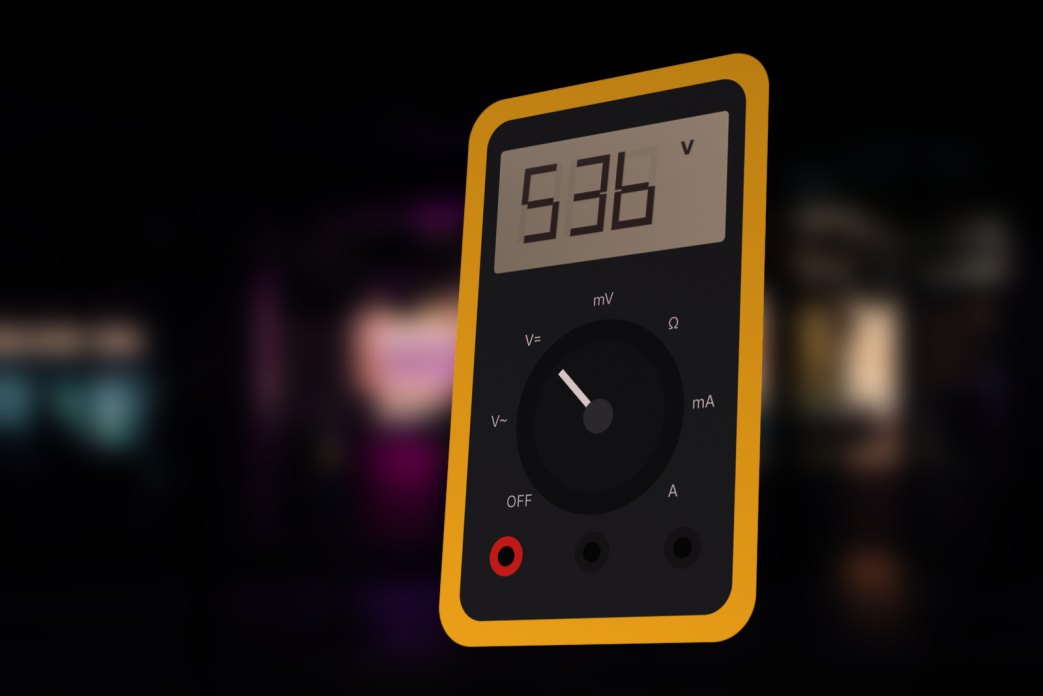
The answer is 536 V
